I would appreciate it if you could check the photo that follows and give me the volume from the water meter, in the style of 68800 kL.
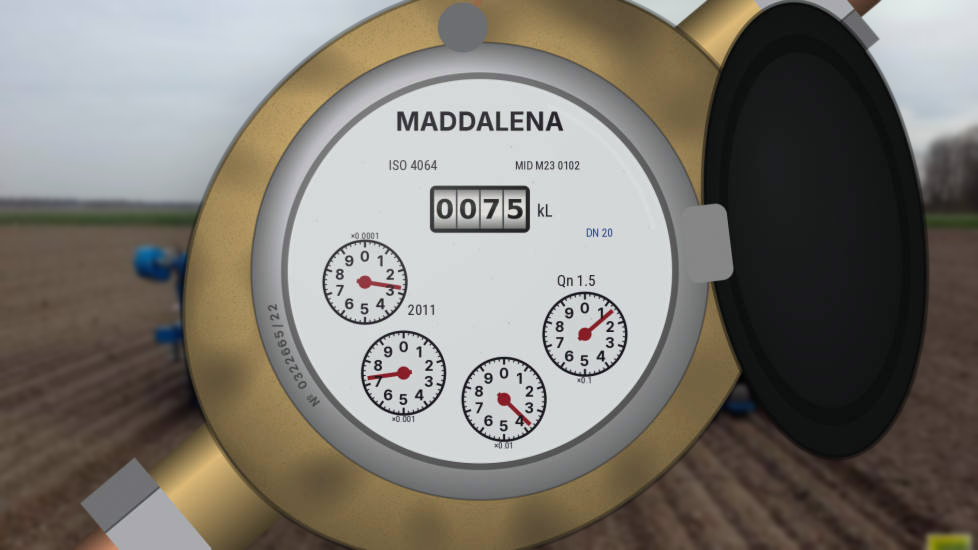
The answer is 75.1372 kL
